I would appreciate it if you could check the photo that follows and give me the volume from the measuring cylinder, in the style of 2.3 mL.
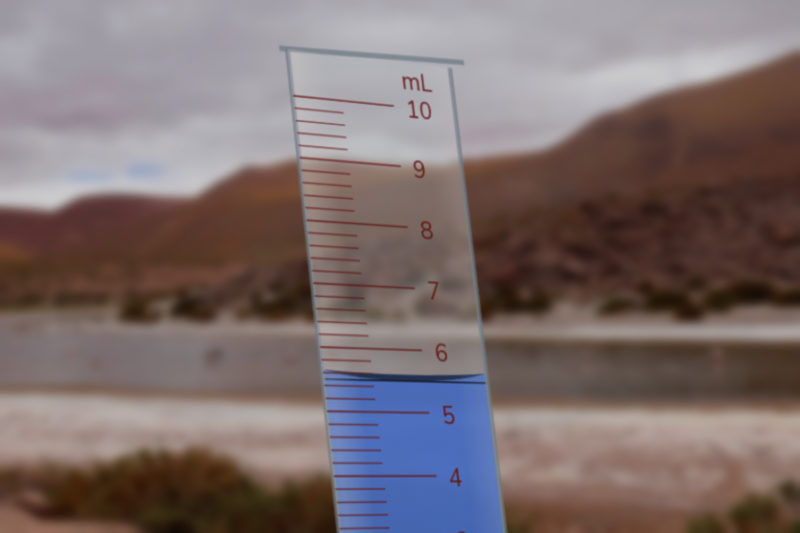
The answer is 5.5 mL
